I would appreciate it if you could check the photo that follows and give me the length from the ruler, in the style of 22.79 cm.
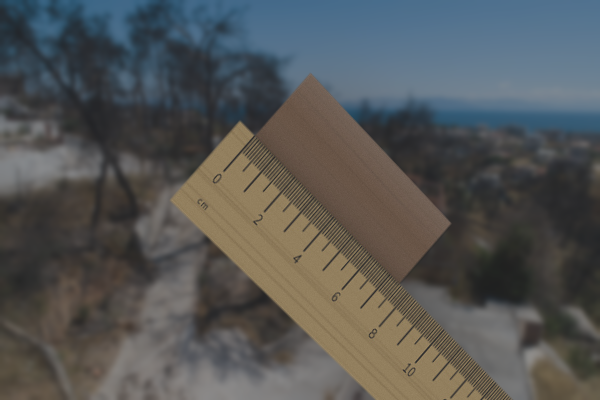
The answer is 7.5 cm
